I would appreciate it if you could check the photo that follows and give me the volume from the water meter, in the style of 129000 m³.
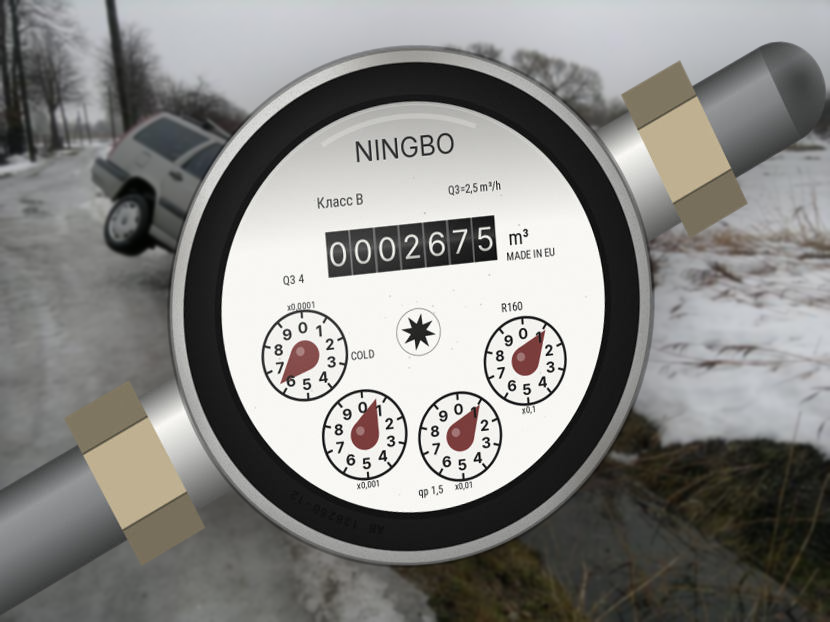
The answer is 2675.1106 m³
